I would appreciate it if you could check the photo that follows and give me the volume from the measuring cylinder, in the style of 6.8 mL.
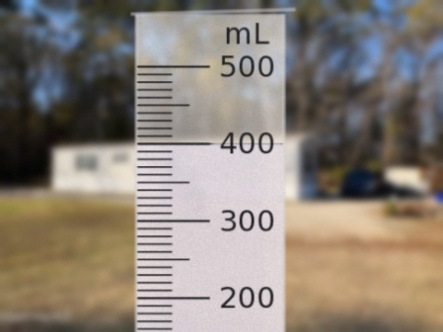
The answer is 400 mL
